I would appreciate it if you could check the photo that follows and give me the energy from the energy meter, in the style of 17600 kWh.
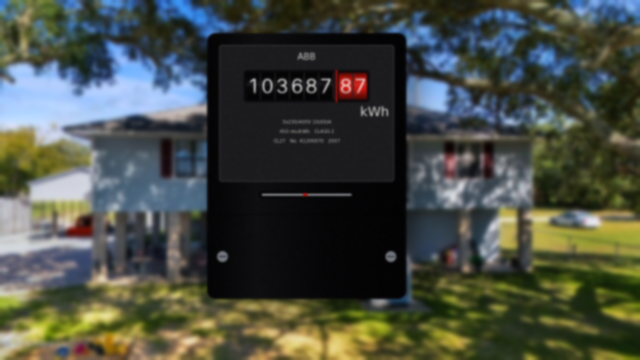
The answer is 103687.87 kWh
